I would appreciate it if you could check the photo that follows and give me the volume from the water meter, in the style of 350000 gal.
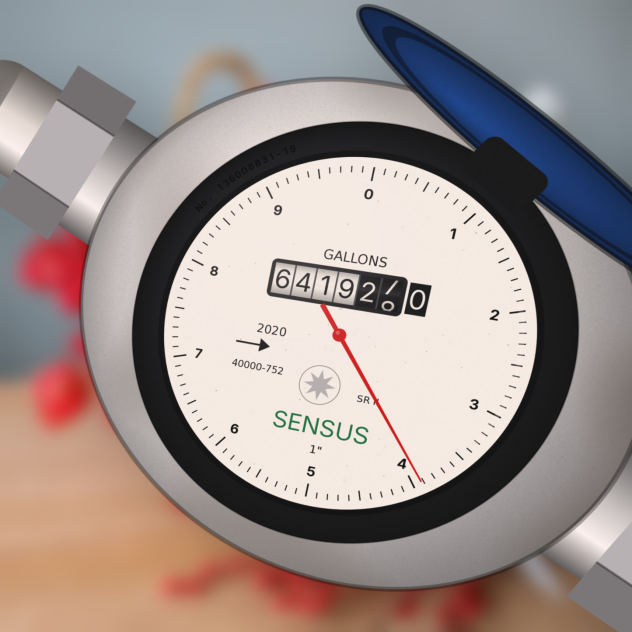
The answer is 6419273.9 gal
